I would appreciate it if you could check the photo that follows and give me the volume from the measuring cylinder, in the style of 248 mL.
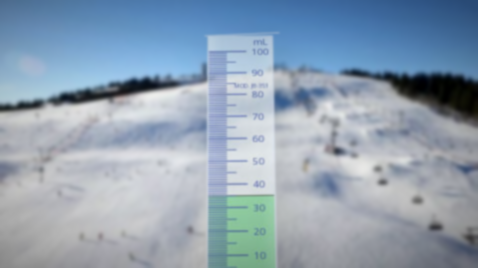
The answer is 35 mL
